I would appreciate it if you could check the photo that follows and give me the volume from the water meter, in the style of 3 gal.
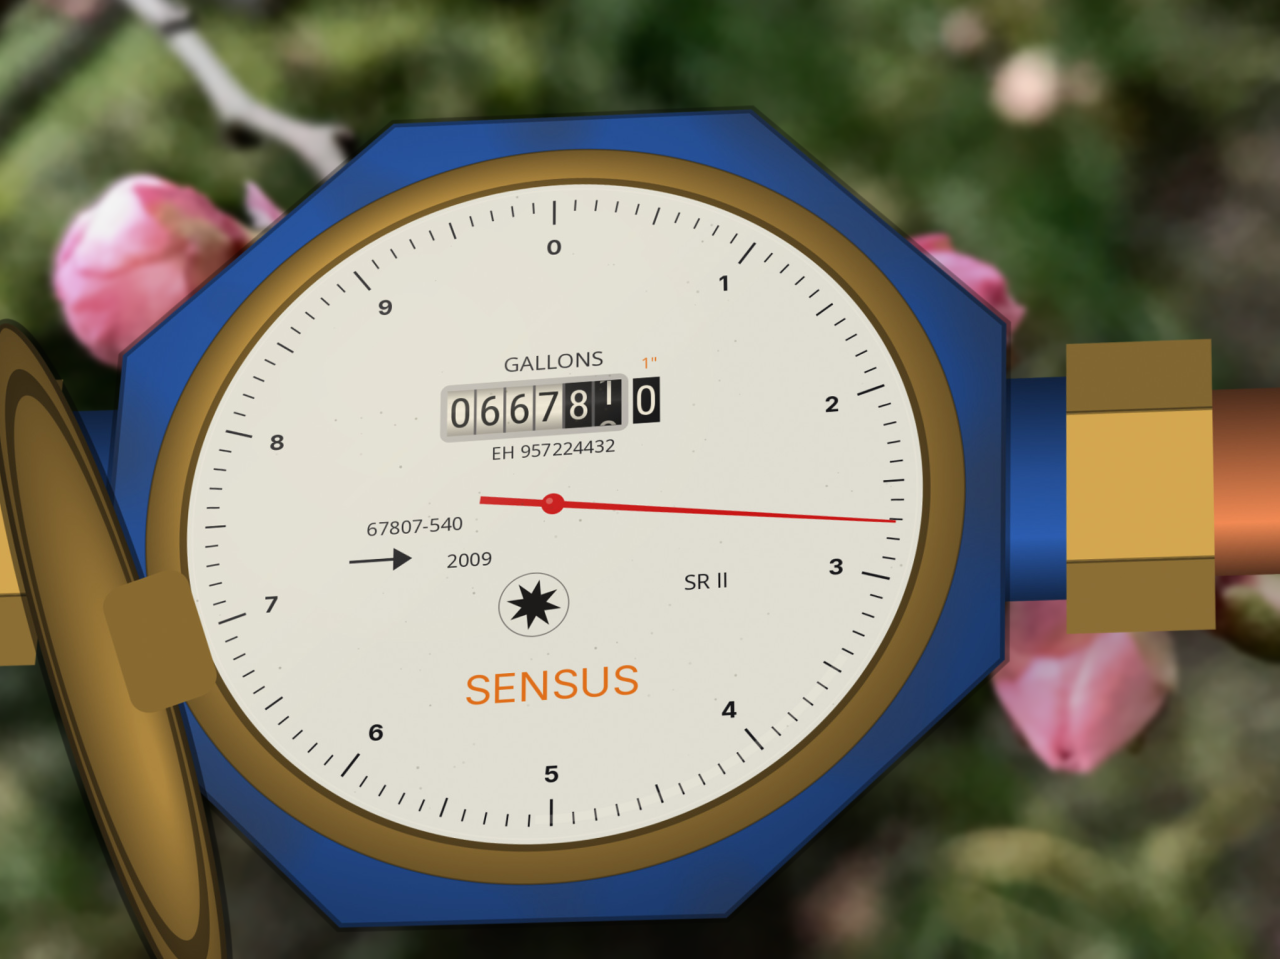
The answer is 667812.7 gal
